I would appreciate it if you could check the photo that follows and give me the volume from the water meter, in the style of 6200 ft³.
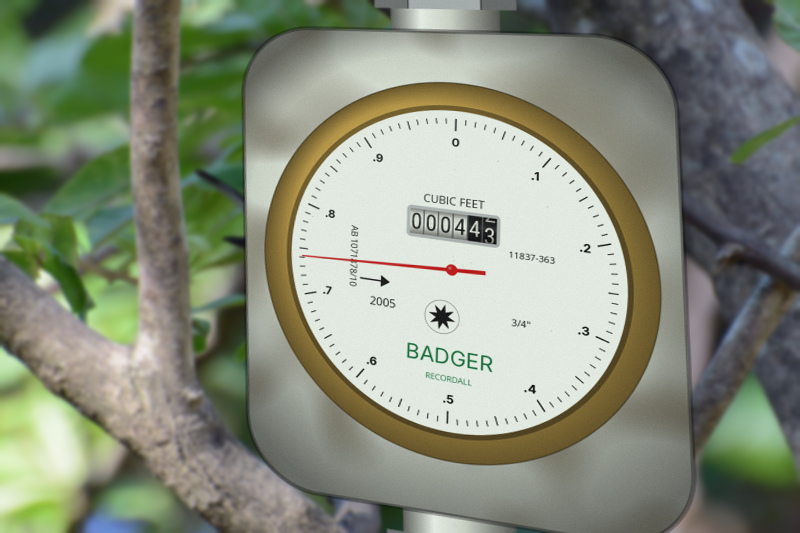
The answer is 442.74 ft³
